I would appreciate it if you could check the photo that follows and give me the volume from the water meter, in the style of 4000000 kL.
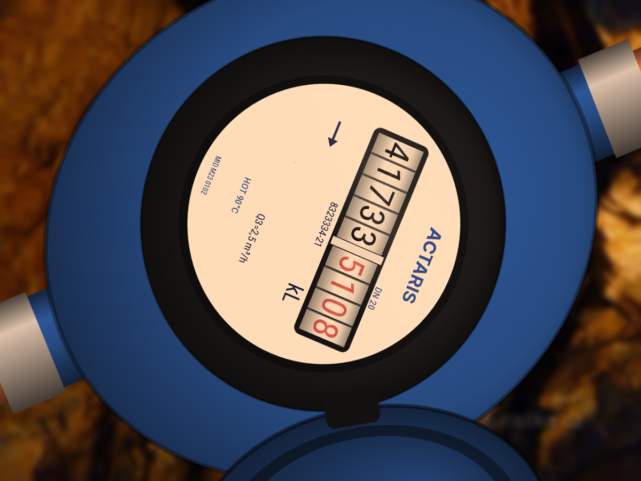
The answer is 41733.5108 kL
